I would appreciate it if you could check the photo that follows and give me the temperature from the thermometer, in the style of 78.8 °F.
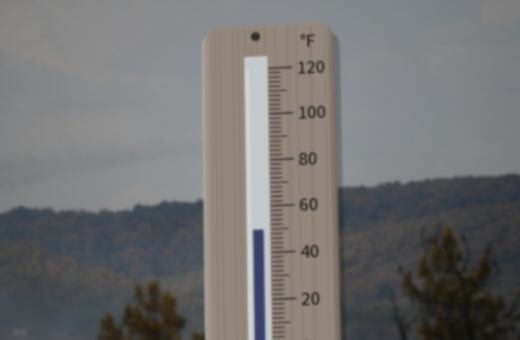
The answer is 50 °F
